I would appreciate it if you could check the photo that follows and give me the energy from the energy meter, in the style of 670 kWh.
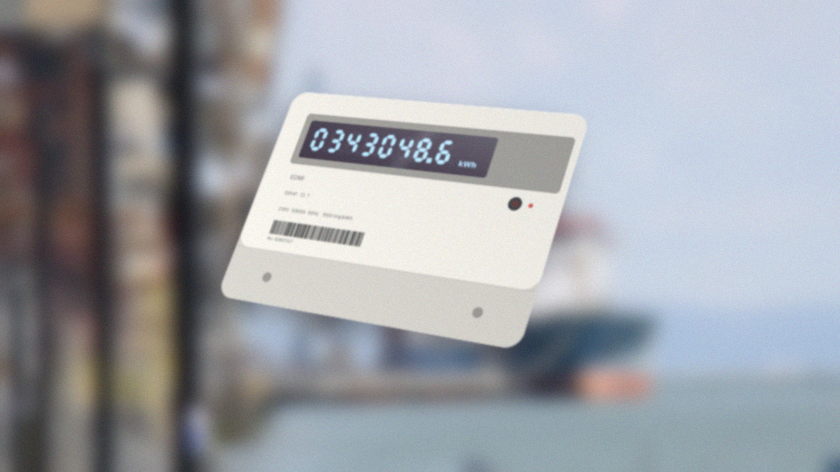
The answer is 343048.6 kWh
